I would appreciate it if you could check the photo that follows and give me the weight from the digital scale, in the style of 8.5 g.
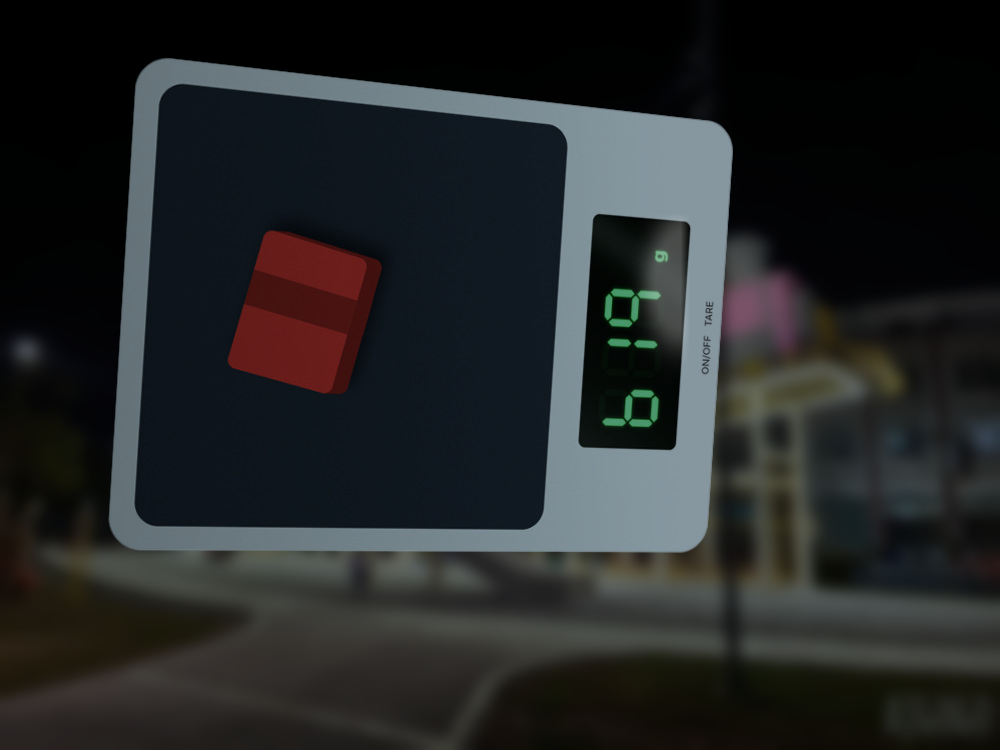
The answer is 619 g
